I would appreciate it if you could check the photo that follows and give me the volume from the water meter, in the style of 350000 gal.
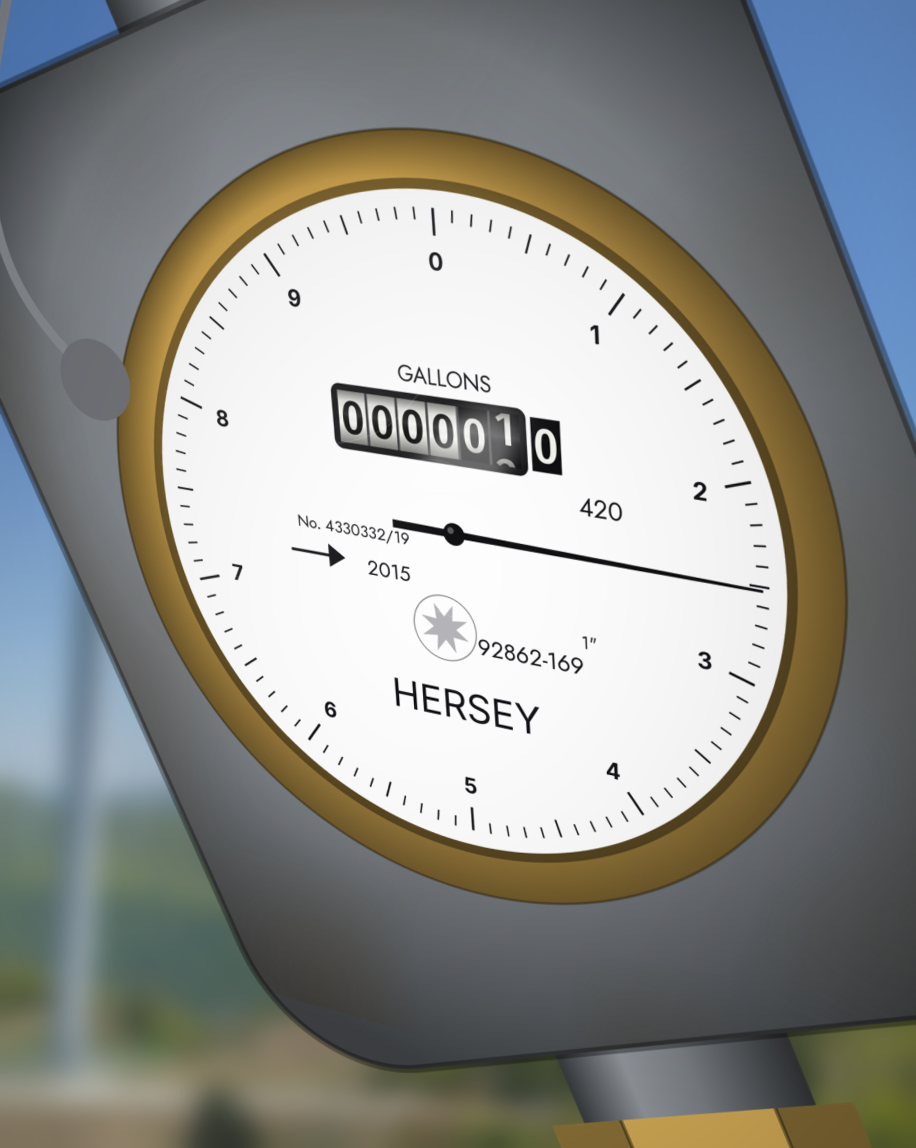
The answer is 12.5 gal
